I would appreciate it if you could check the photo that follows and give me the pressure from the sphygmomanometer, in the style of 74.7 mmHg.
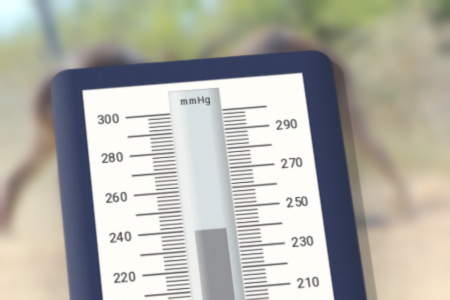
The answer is 240 mmHg
